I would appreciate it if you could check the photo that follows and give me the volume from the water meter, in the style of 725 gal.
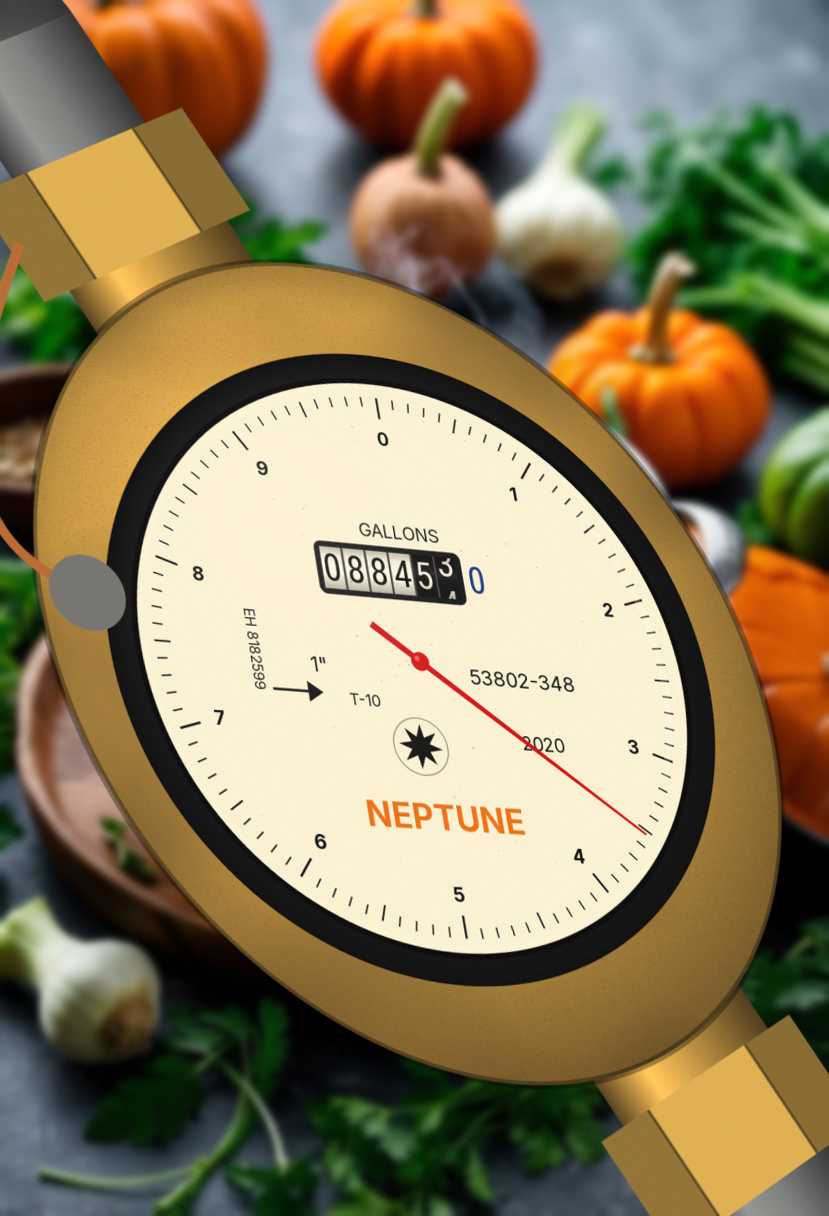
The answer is 884533.5 gal
